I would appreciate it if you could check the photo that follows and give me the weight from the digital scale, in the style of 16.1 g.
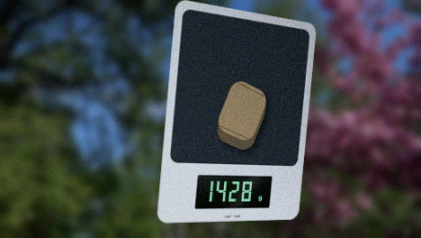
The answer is 1428 g
